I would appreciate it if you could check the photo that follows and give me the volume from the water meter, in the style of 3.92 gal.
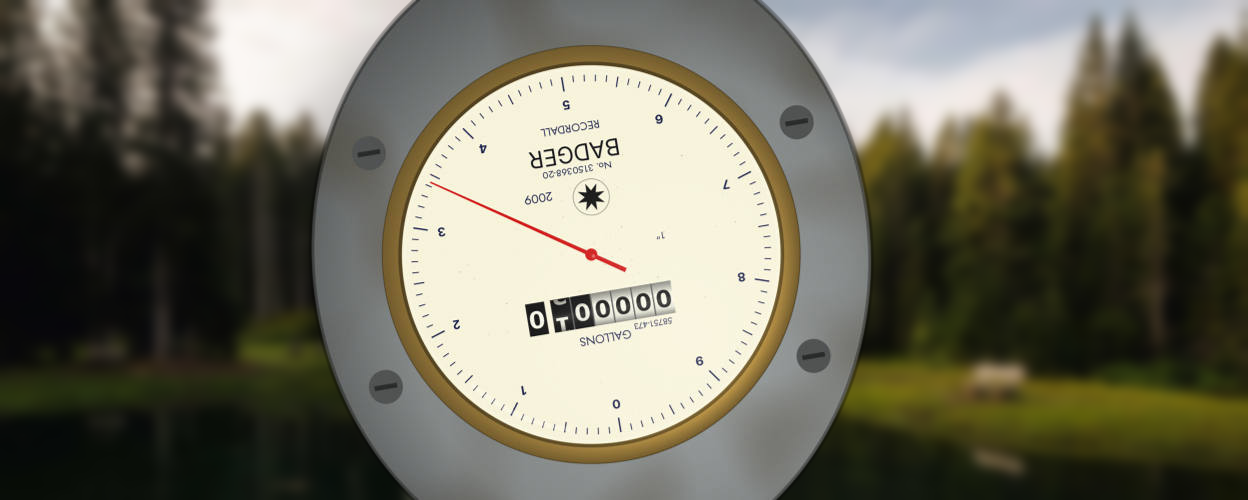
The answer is 13.4 gal
